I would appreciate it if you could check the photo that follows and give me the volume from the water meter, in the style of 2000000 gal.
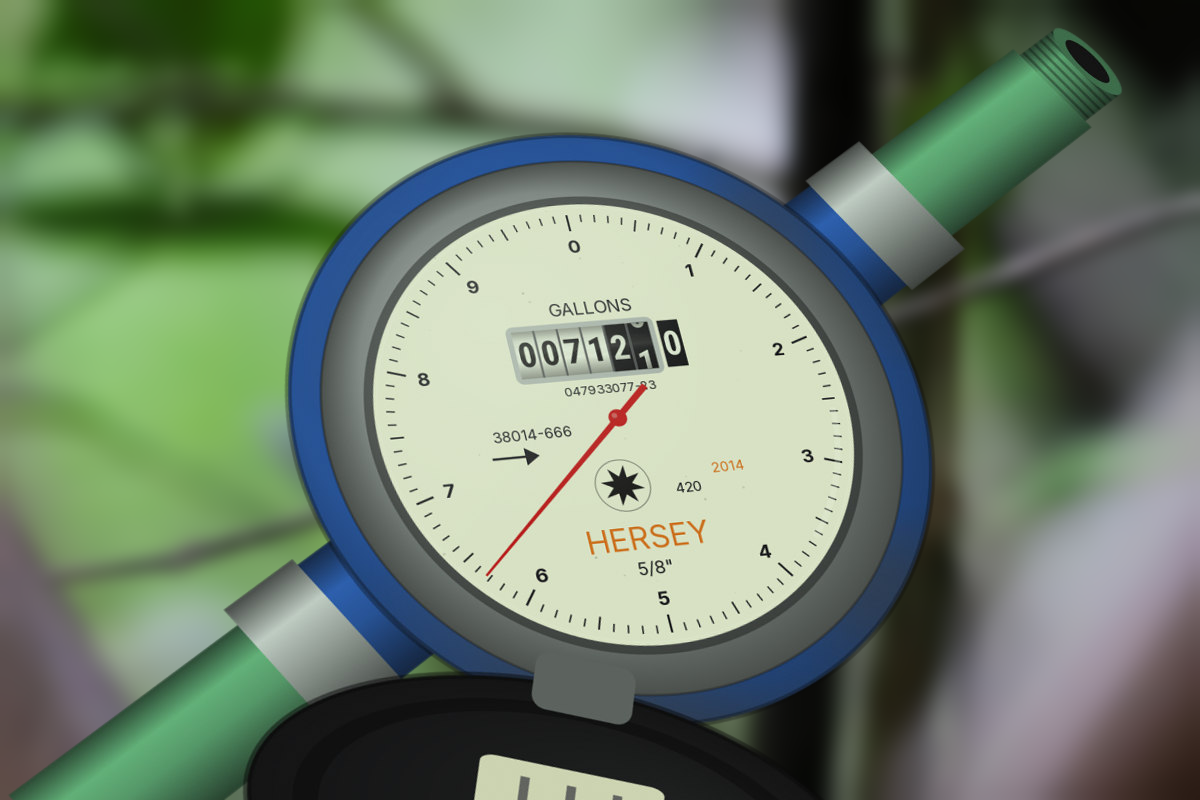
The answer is 71206.3 gal
